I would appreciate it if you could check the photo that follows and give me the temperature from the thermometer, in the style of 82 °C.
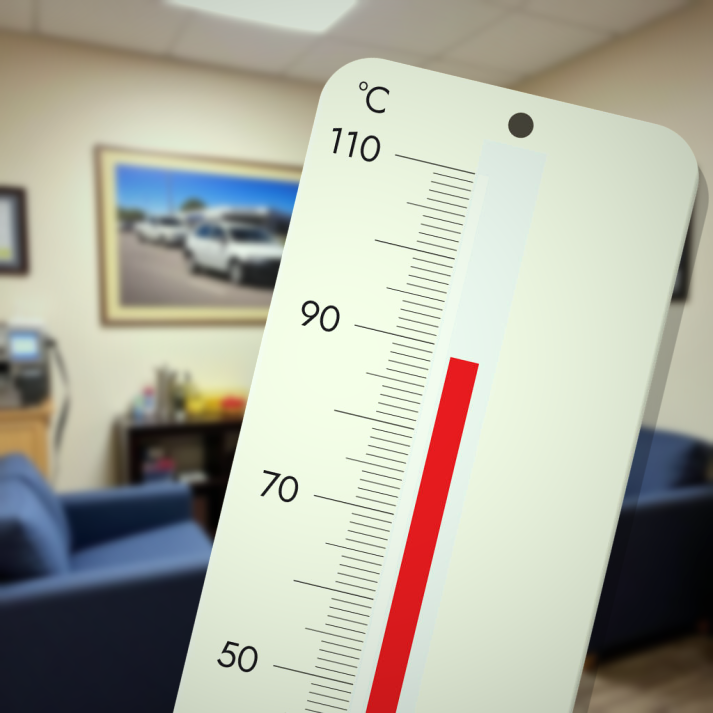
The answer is 89 °C
